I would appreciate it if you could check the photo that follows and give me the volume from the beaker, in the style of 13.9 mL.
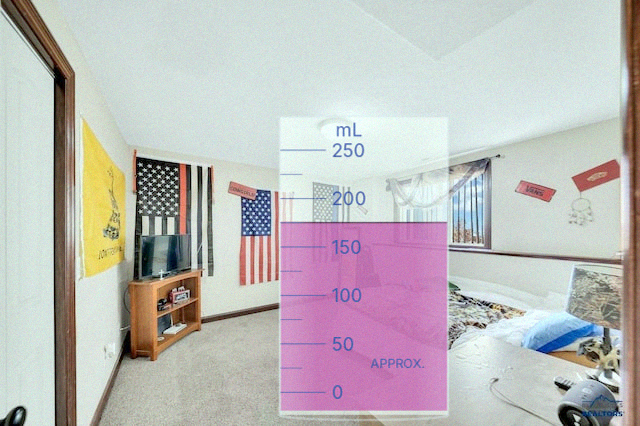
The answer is 175 mL
